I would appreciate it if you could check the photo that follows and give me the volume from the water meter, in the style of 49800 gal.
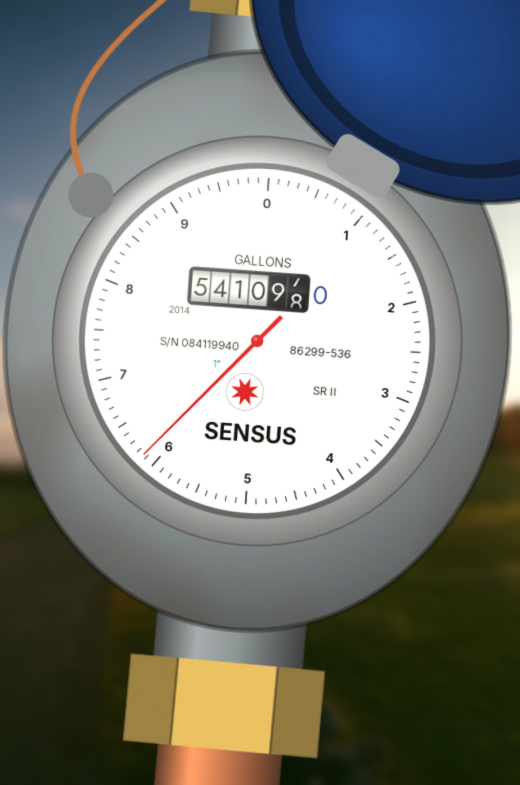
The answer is 5410976.1 gal
